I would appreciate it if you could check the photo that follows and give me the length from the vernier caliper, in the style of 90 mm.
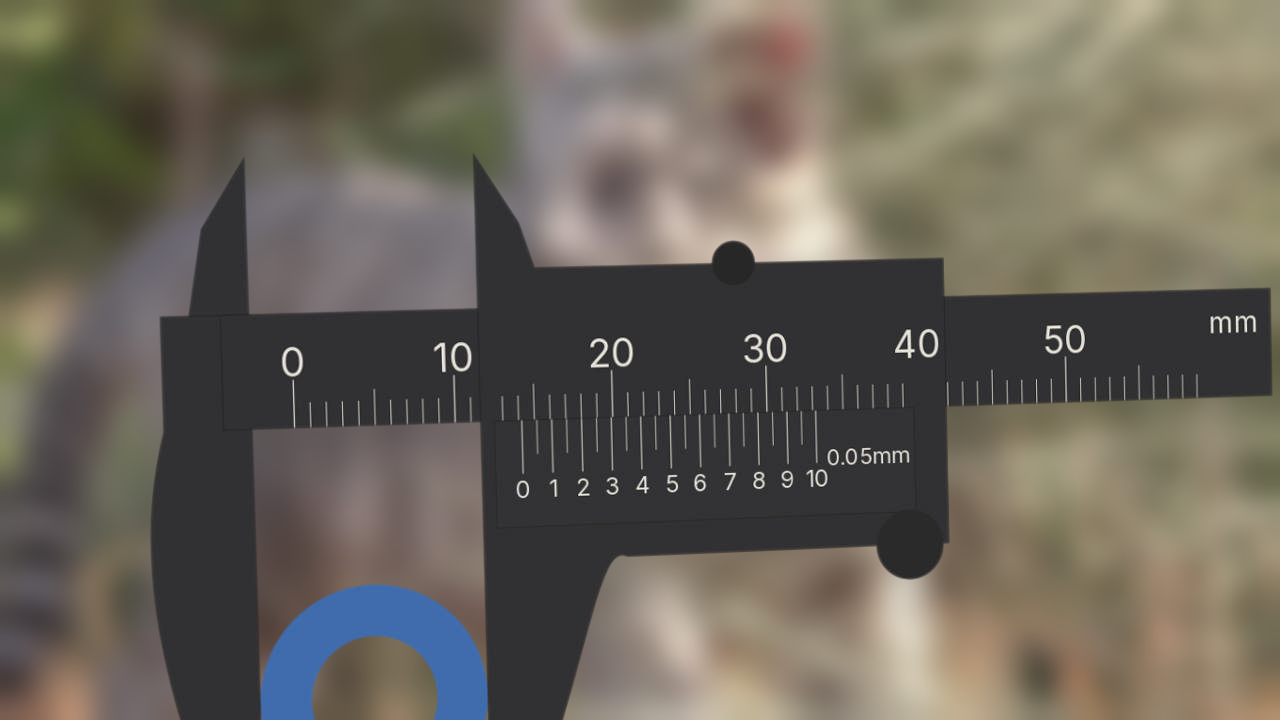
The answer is 14.2 mm
